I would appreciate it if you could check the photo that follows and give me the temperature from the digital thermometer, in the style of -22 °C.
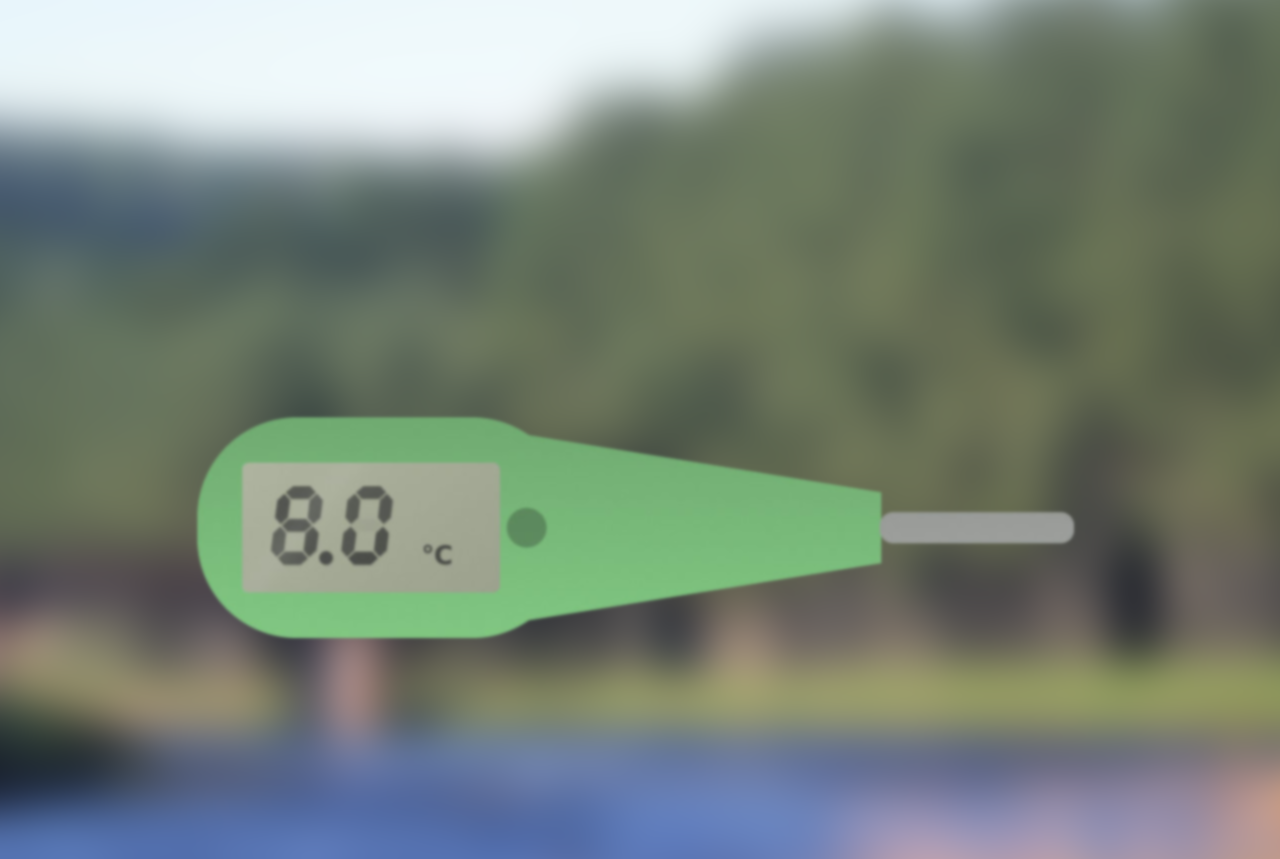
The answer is 8.0 °C
